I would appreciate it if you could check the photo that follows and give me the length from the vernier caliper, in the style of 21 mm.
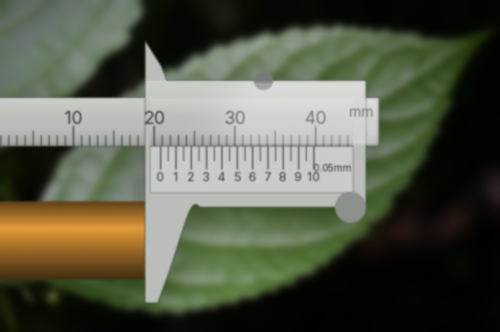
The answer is 20.8 mm
